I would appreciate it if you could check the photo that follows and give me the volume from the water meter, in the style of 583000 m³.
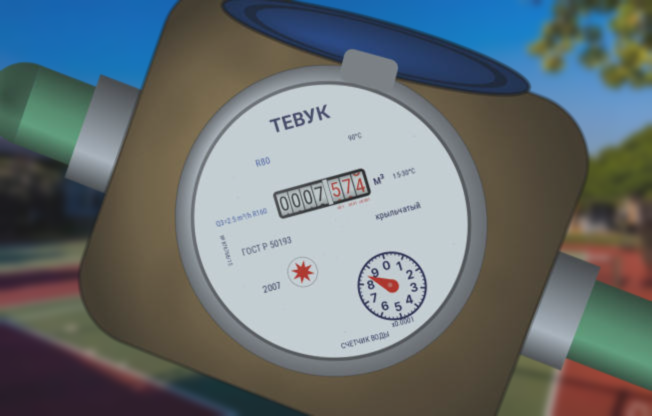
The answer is 7.5738 m³
